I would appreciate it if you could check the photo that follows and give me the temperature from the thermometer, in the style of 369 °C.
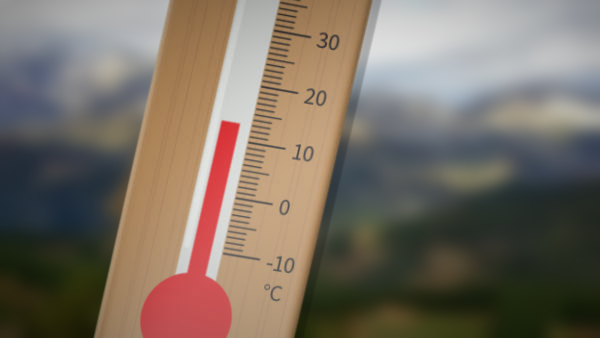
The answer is 13 °C
